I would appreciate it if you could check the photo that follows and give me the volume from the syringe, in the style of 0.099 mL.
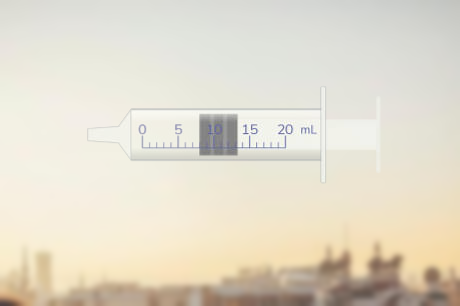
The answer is 8 mL
